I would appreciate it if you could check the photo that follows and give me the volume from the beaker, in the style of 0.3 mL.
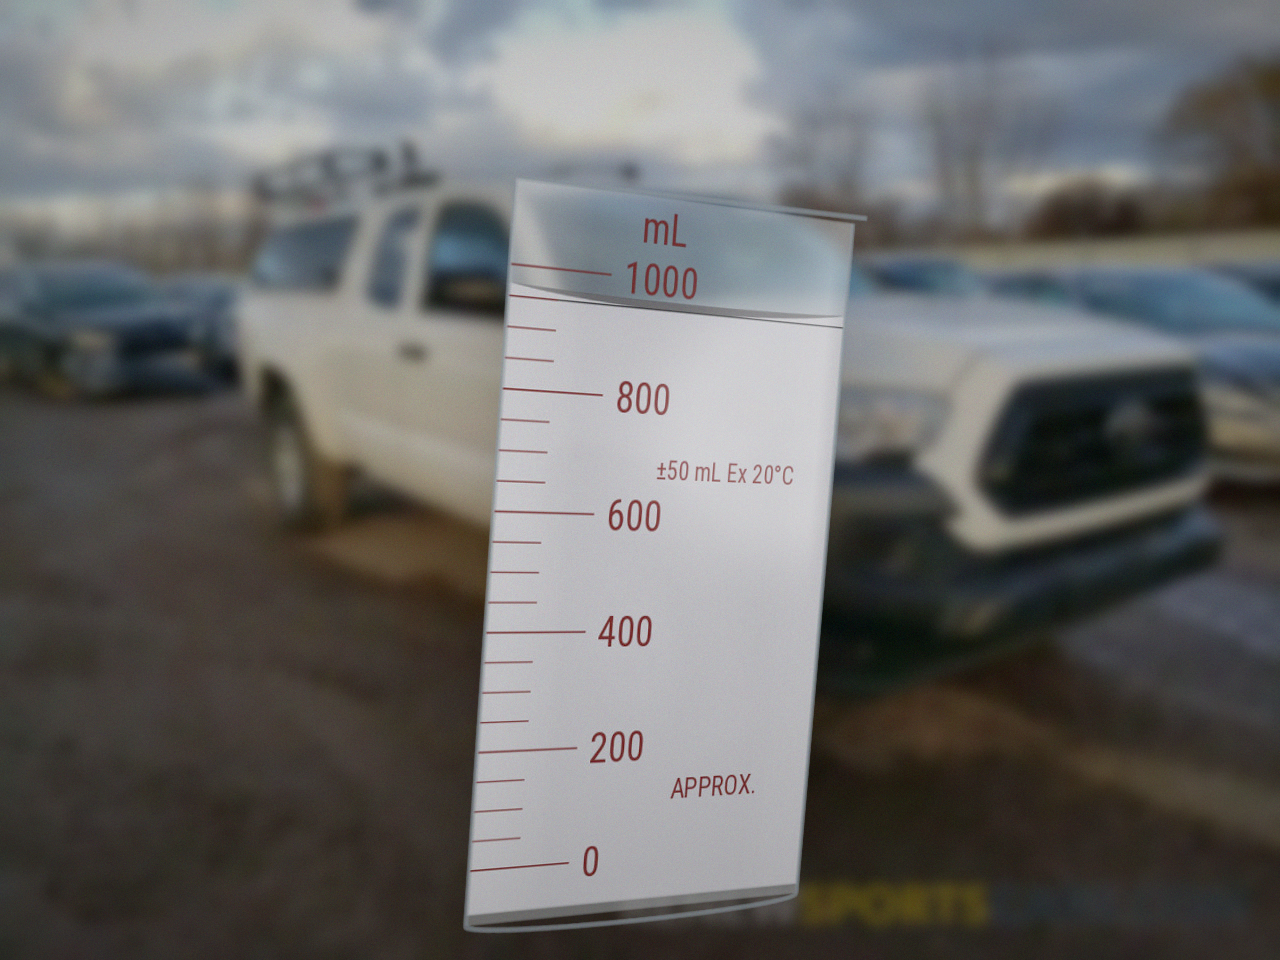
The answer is 950 mL
